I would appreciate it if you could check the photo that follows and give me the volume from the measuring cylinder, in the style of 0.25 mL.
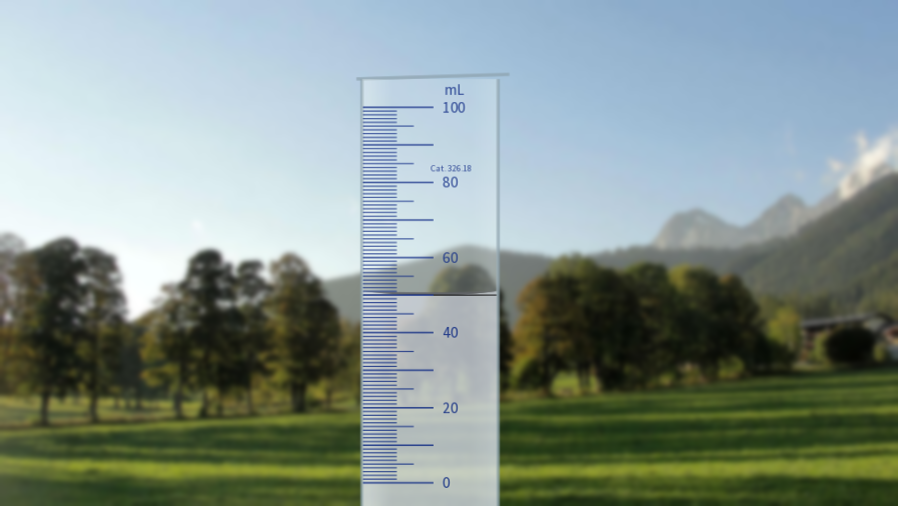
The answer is 50 mL
